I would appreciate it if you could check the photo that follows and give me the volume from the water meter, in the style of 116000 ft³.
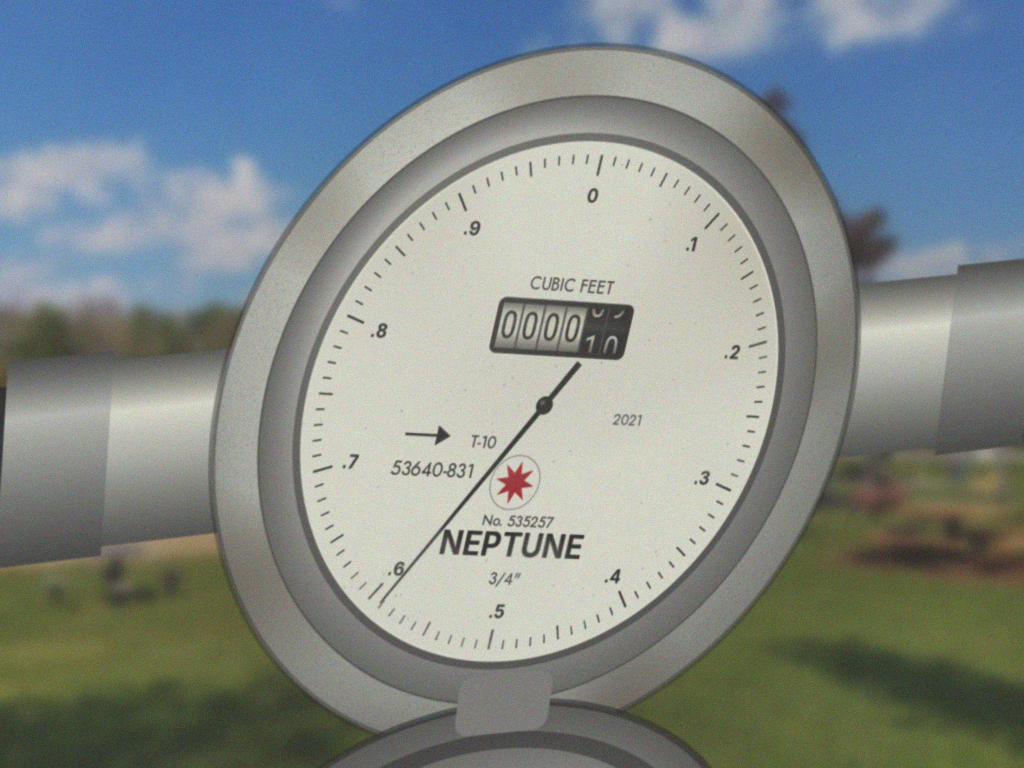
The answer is 9.59 ft³
